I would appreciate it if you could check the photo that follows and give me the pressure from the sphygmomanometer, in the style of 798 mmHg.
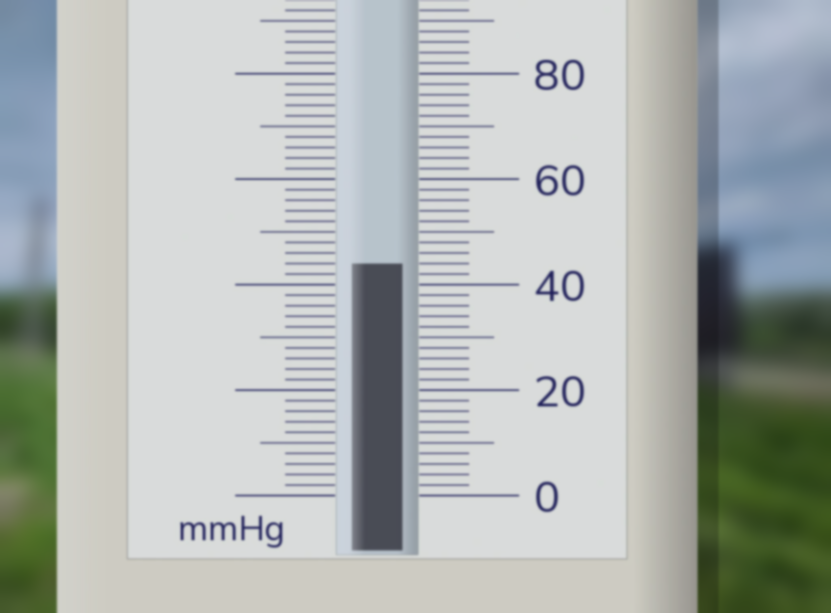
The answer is 44 mmHg
